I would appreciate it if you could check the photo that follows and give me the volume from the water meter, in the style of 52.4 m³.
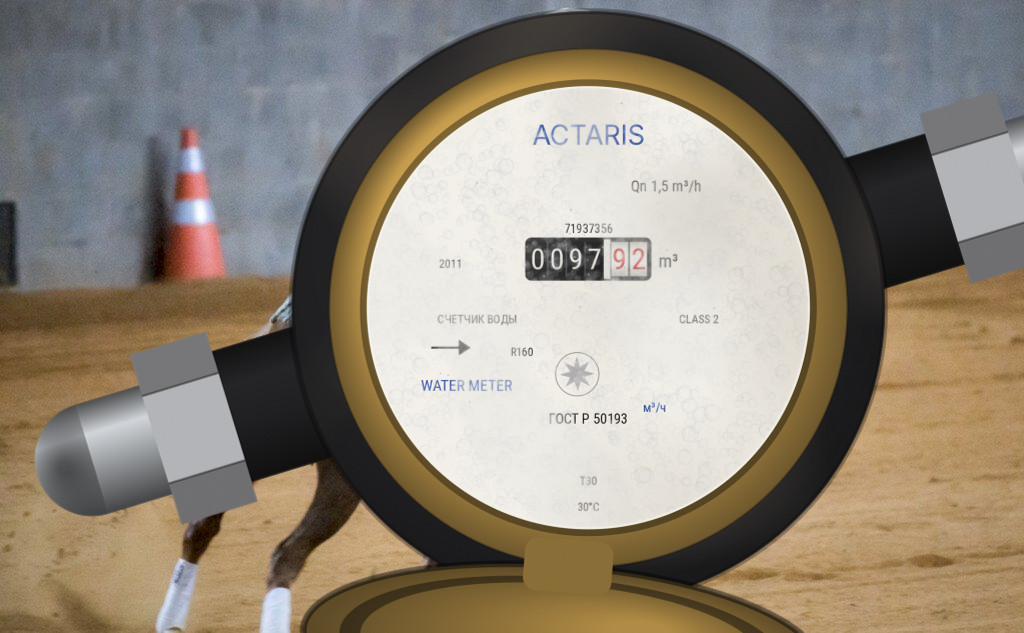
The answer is 97.92 m³
